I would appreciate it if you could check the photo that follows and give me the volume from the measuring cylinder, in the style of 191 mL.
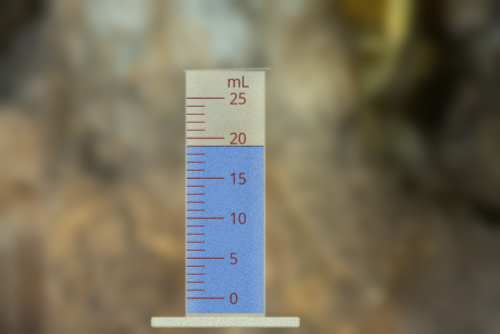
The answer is 19 mL
